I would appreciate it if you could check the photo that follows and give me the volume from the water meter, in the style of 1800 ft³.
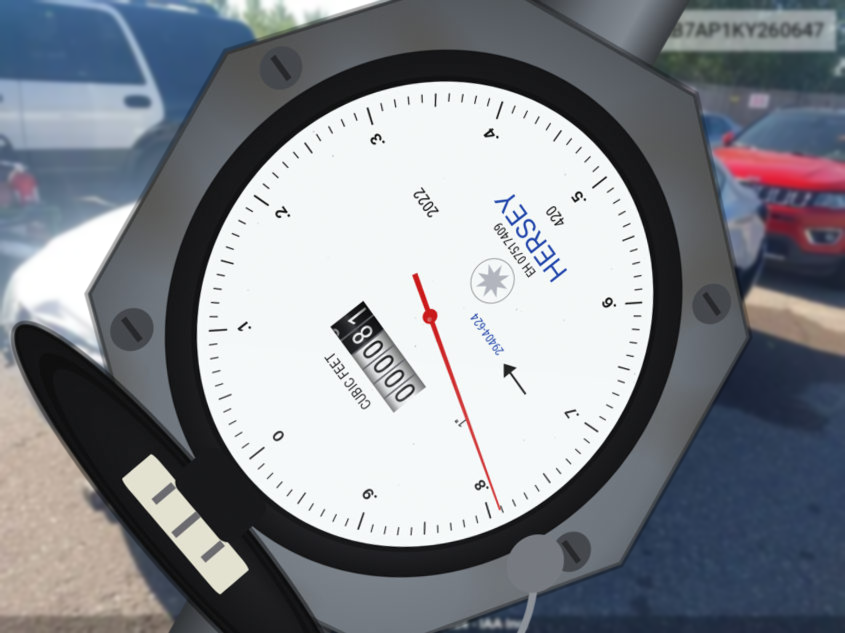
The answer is 80.79 ft³
